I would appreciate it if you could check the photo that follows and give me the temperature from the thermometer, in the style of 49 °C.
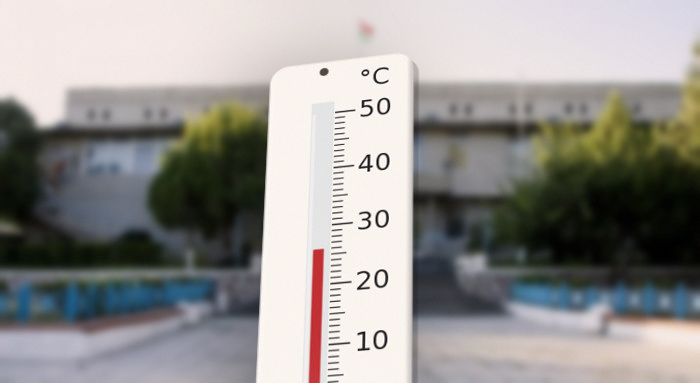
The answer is 26 °C
